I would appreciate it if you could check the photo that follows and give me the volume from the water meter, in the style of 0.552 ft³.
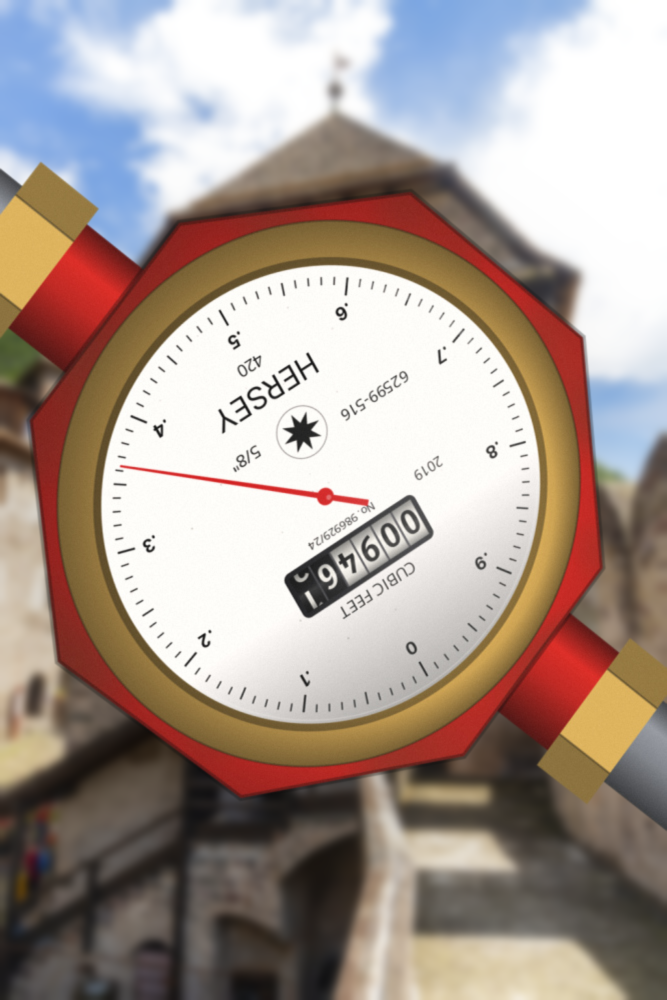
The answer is 9461.36 ft³
